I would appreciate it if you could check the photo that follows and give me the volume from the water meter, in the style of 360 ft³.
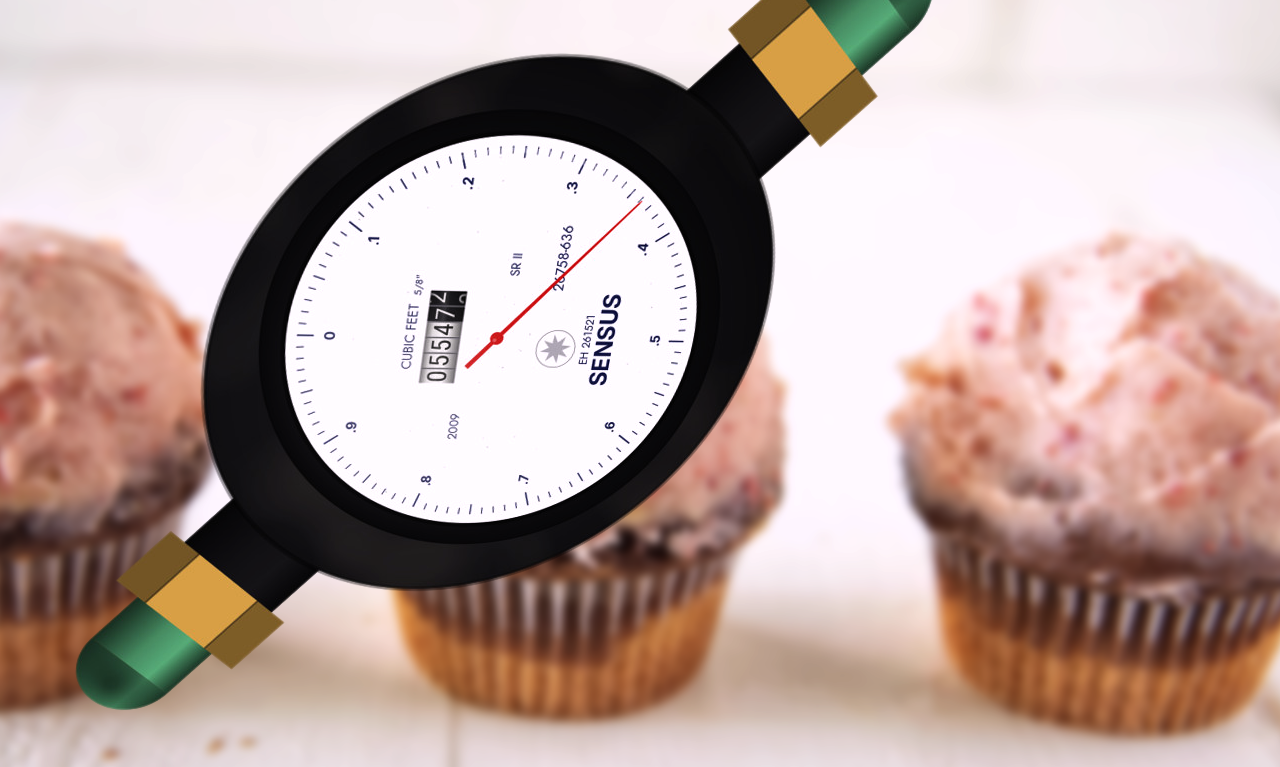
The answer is 55472.36 ft³
